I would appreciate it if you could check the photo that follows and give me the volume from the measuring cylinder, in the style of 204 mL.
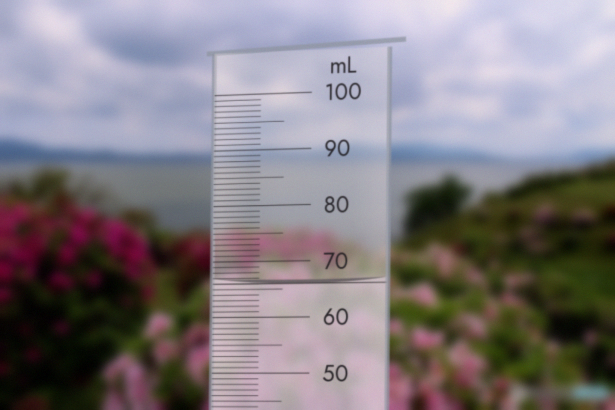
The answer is 66 mL
